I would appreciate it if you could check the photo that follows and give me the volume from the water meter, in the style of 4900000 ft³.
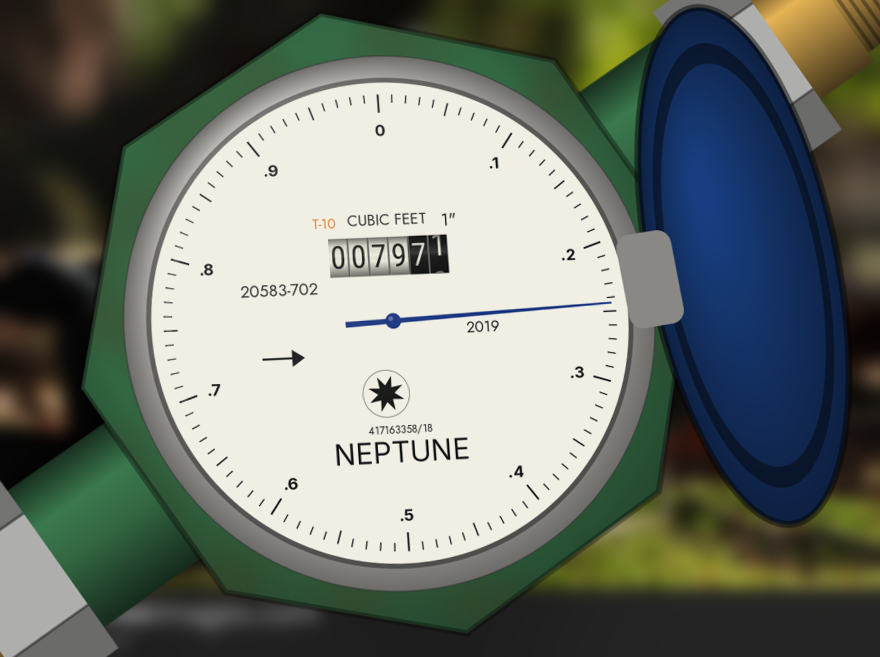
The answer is 7971.24 ft³
